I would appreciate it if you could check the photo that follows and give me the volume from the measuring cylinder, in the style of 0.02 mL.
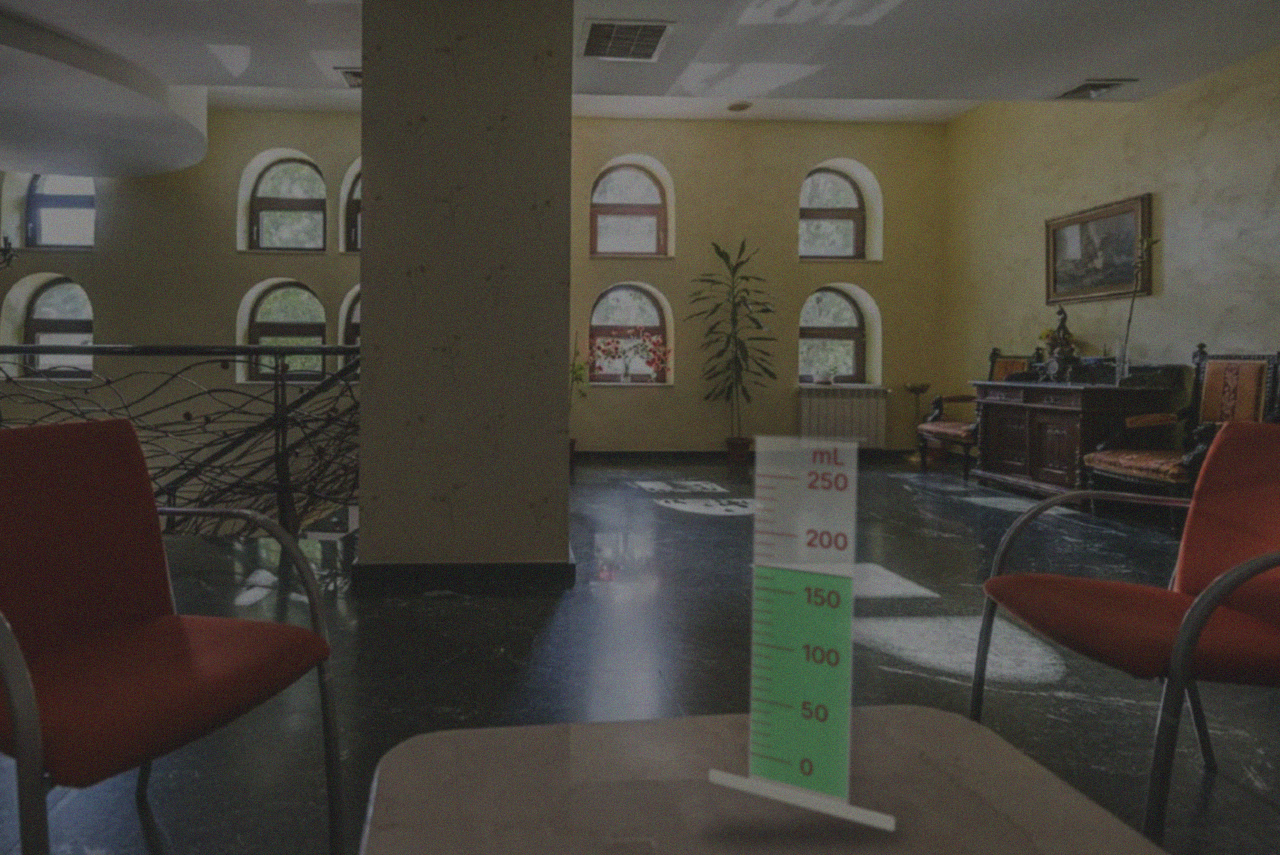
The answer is 170 mL
